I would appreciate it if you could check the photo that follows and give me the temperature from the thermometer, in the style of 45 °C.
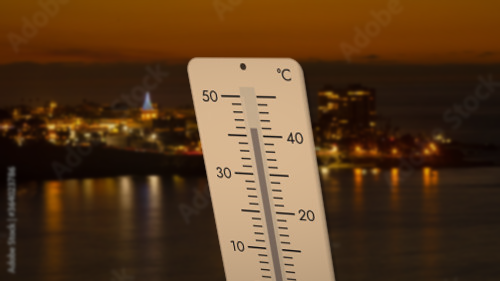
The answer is 42 °C
